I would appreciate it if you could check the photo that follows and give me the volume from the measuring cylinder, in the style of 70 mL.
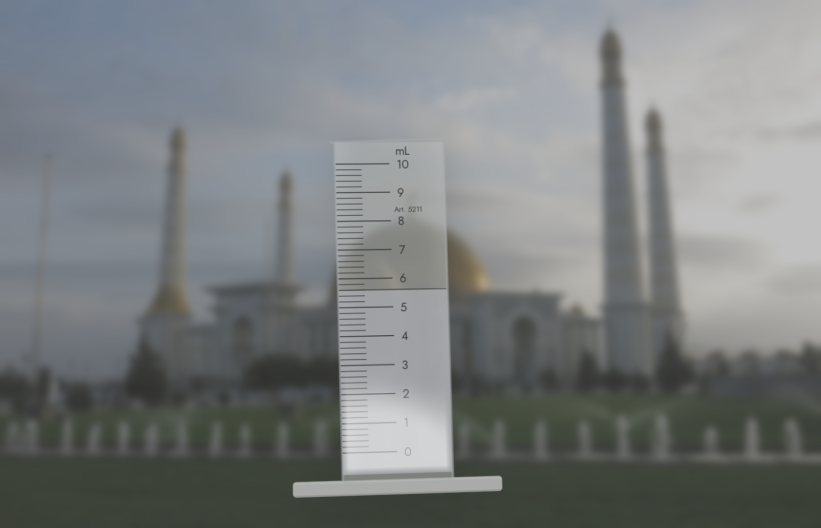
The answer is 5.6 mL
